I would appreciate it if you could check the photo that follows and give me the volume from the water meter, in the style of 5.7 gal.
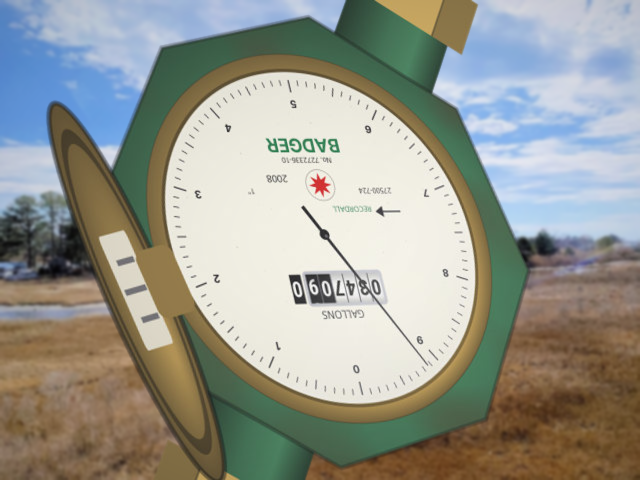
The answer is 347089.1 gal
